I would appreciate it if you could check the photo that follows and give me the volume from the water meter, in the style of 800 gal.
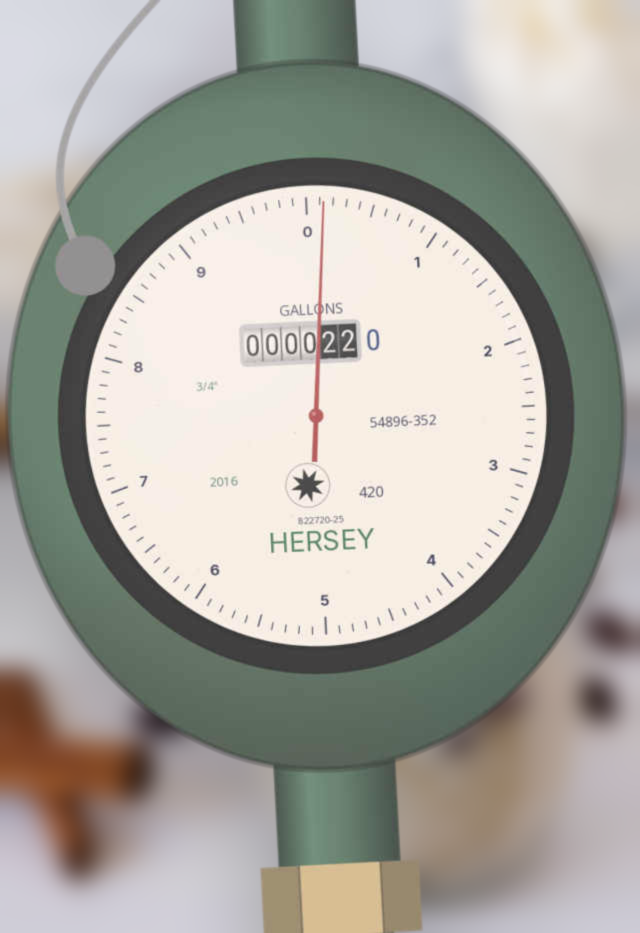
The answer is 220.1 gal
